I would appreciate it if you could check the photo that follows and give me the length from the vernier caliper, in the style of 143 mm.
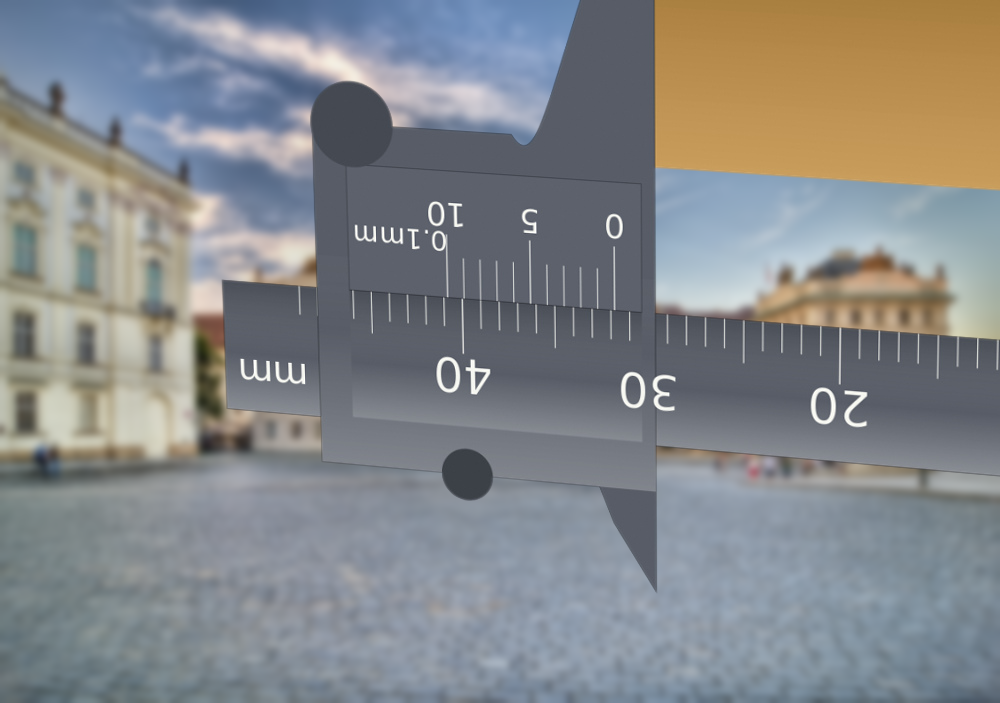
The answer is 31.8 mm
